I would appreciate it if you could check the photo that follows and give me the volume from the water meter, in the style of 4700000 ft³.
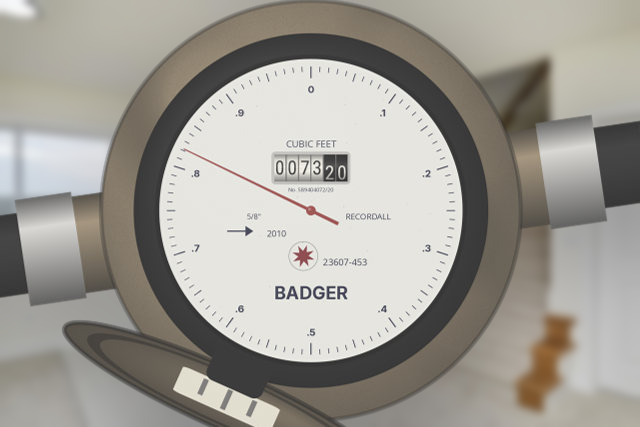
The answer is 7319.82 ft³
